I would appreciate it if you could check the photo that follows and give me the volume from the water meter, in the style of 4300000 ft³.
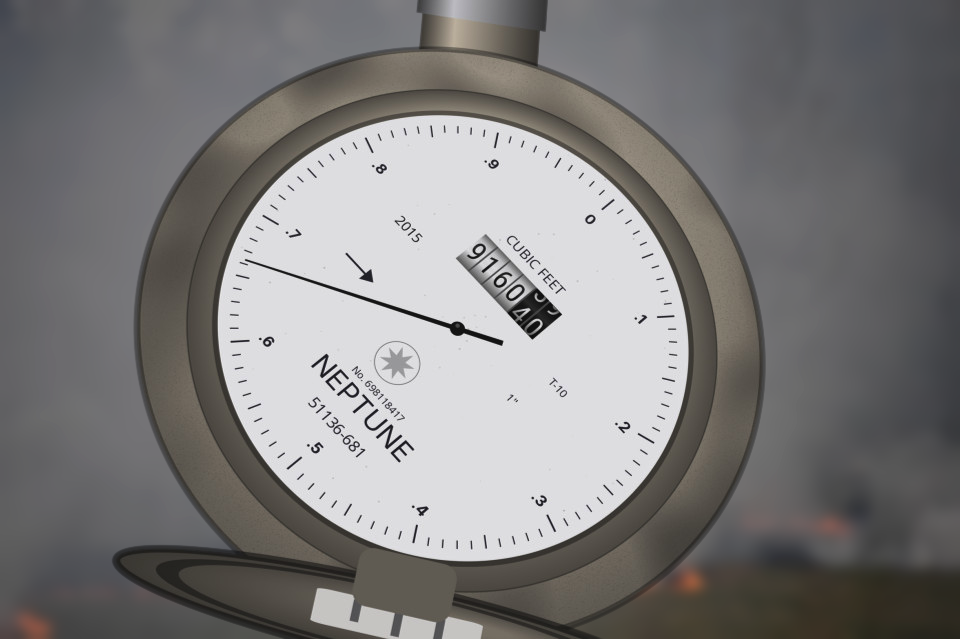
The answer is 916039.66 ft³
